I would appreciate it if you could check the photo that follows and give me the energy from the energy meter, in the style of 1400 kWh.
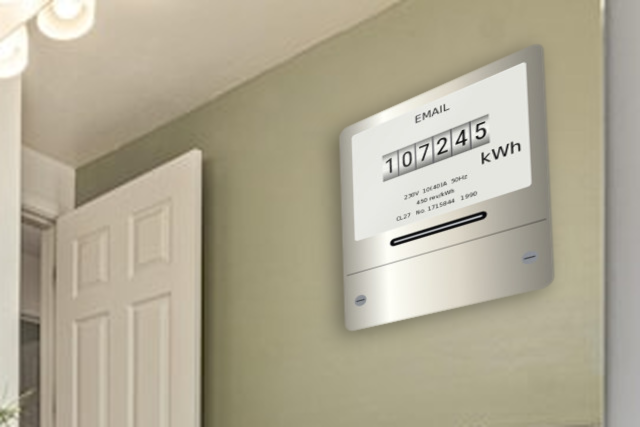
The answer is 107245 kWh
